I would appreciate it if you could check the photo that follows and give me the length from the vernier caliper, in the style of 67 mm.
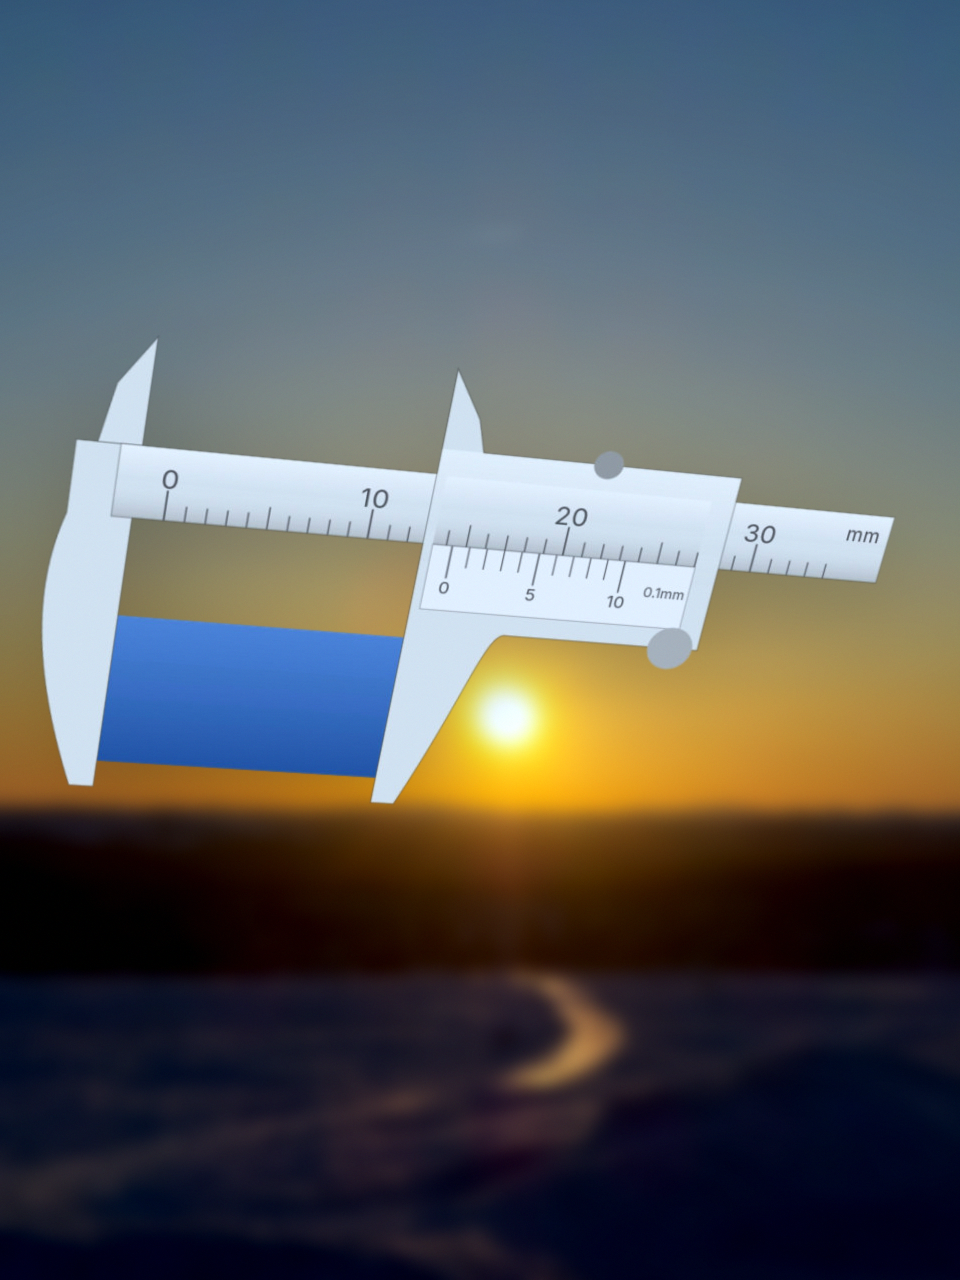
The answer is 14.3 mm
